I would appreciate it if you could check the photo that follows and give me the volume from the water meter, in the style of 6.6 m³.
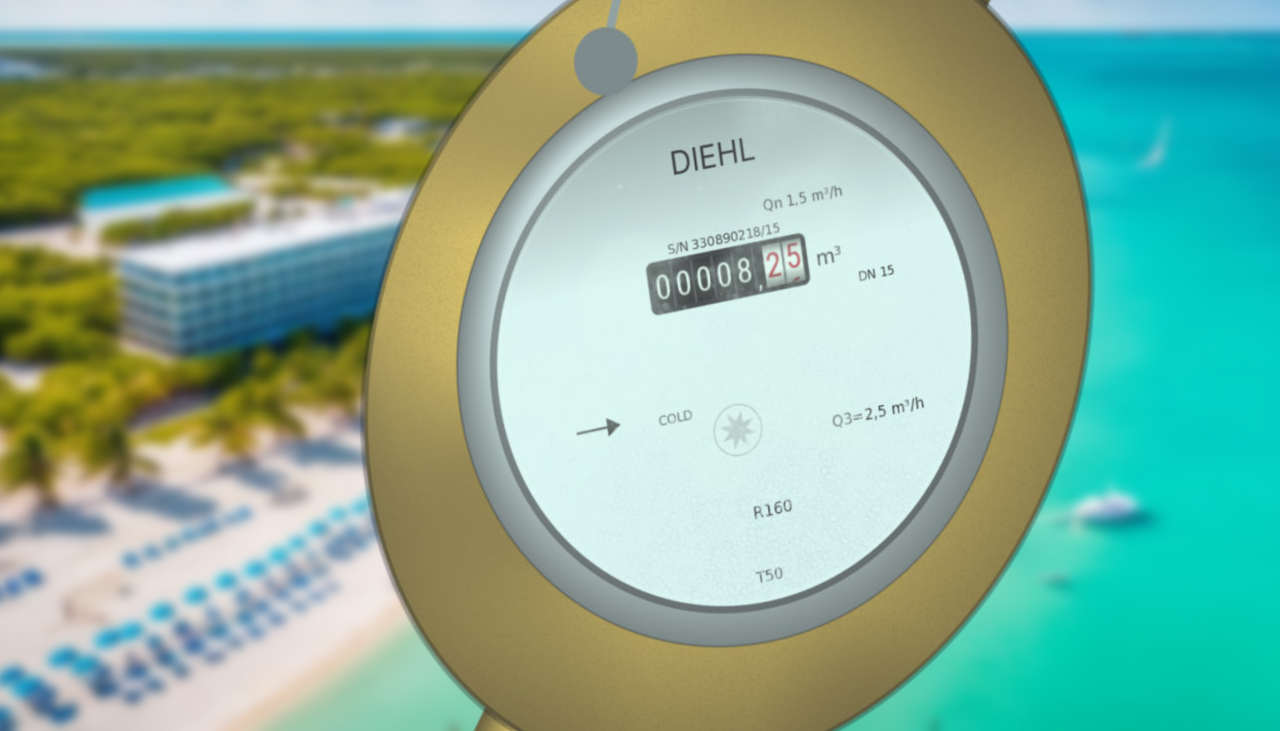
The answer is 8.25 m³
